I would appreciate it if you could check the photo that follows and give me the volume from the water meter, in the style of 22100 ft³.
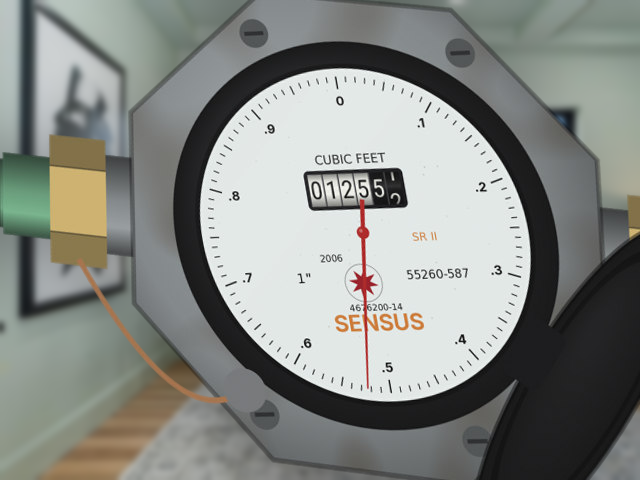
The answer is 12551.52 ft³
